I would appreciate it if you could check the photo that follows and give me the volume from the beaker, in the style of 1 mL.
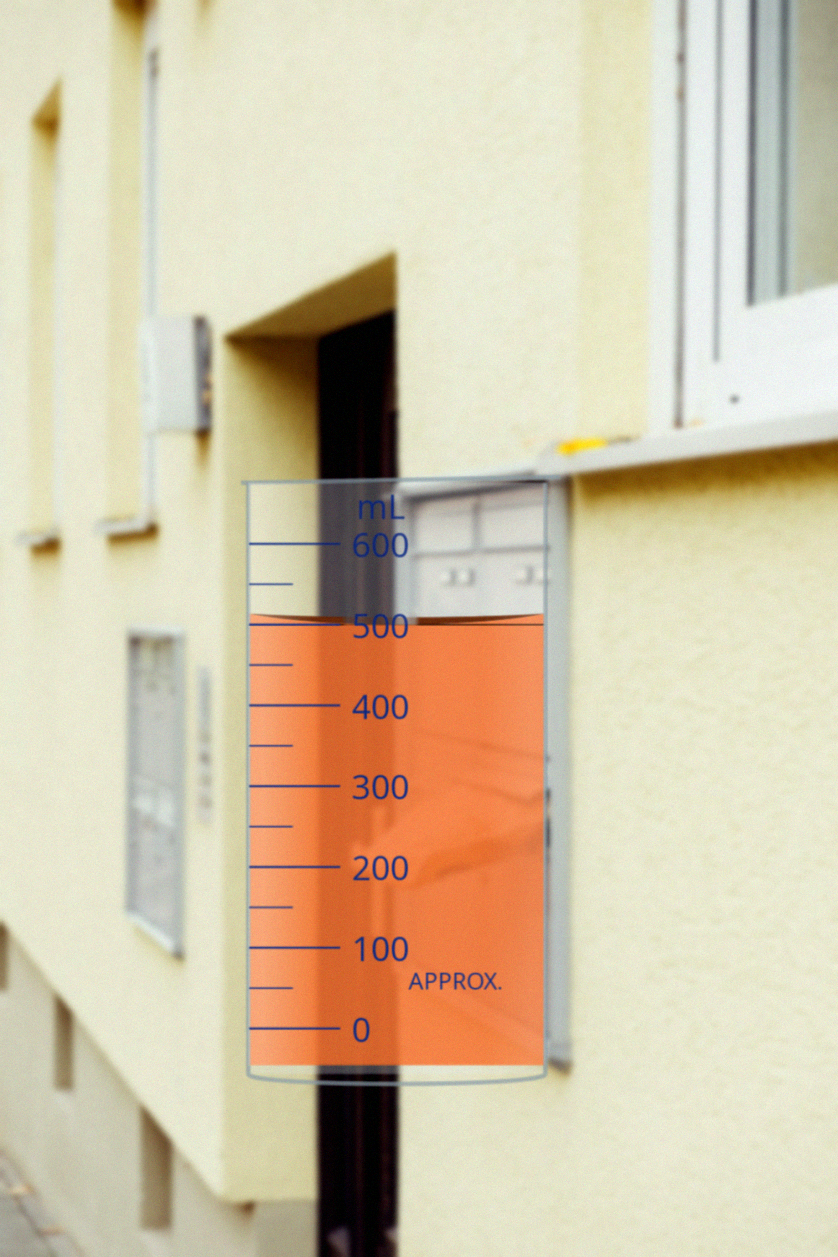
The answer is 500 mL
